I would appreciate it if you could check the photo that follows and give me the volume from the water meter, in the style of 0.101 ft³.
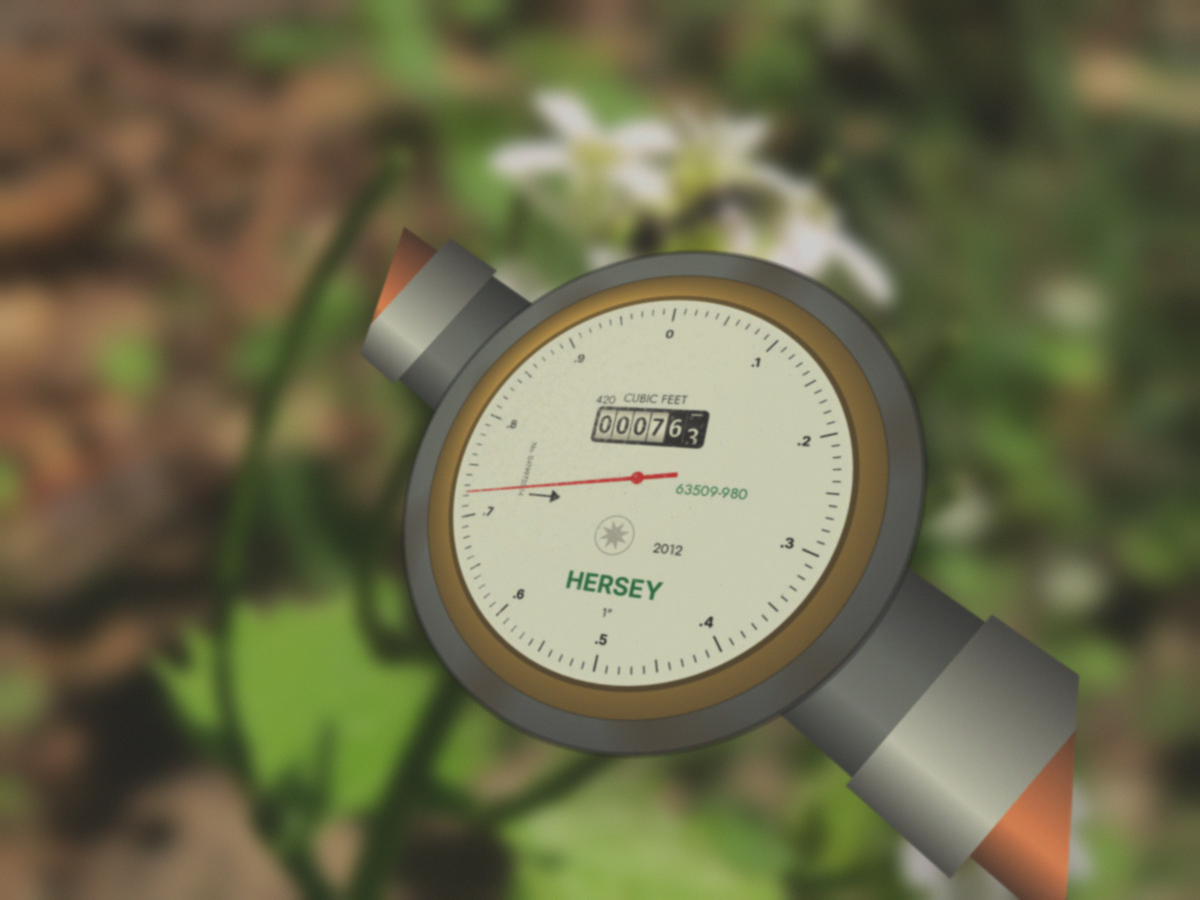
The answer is 762.72 ft³
